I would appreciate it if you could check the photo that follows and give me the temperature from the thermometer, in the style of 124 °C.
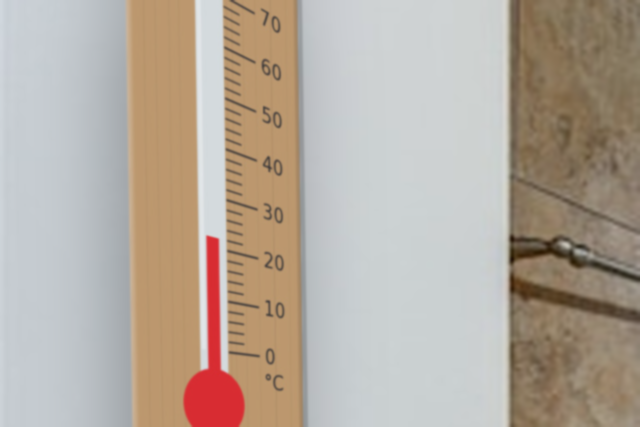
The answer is 22 °C
